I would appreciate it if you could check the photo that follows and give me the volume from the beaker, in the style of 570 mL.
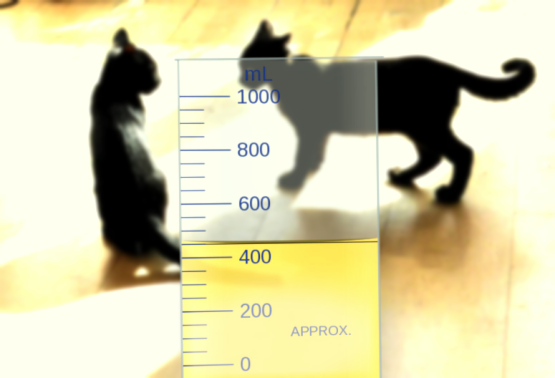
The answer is 450 mL
